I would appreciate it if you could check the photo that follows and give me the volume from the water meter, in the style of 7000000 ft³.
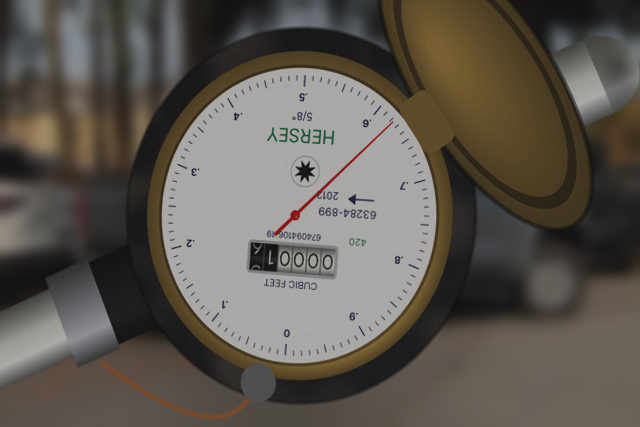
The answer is 15.62 ft³
